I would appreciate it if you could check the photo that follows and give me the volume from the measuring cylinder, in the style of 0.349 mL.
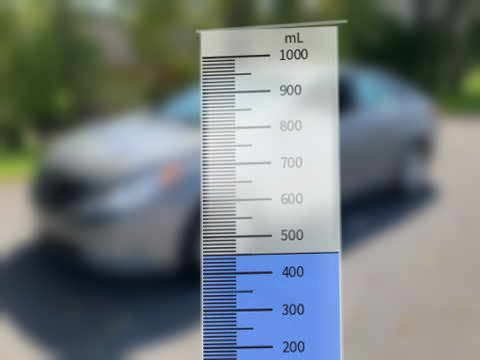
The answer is 450 mL
